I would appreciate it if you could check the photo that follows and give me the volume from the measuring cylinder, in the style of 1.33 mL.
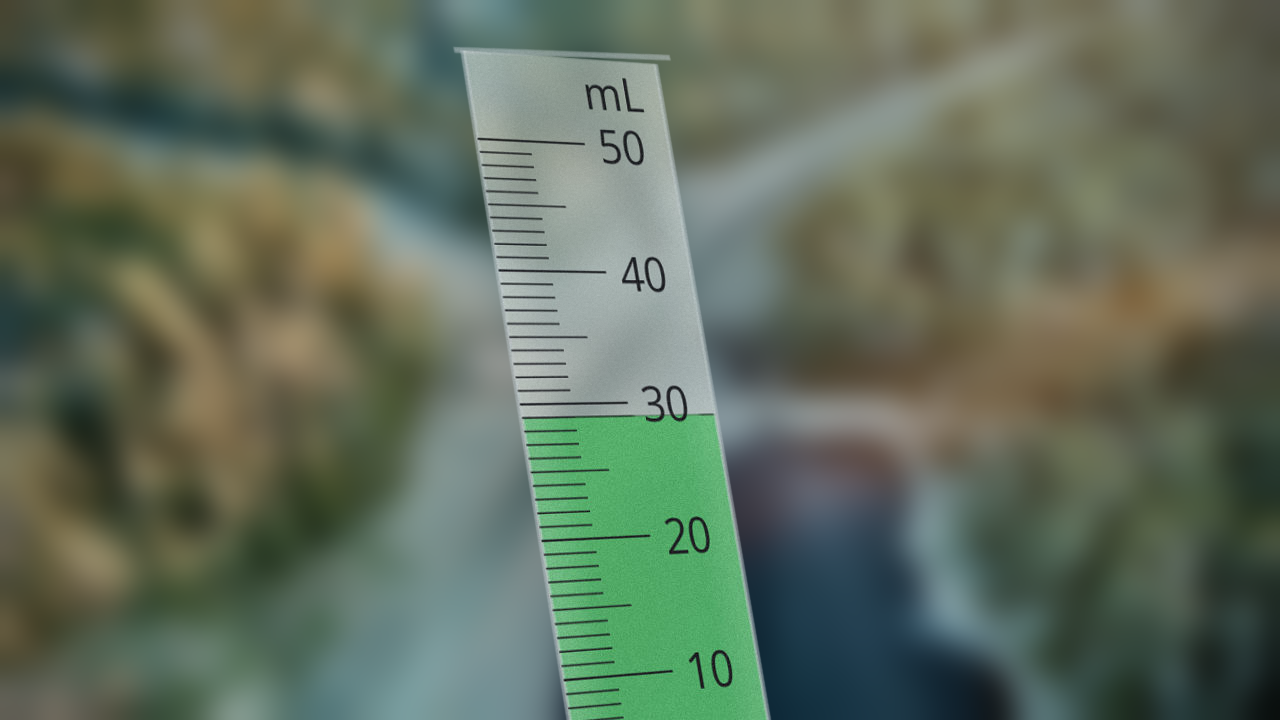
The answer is 29 mL
